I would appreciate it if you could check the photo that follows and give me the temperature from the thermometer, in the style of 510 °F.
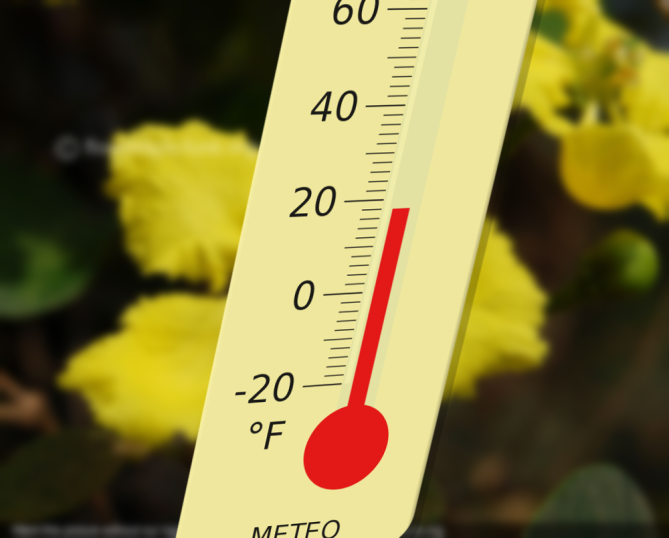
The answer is 18 °F
